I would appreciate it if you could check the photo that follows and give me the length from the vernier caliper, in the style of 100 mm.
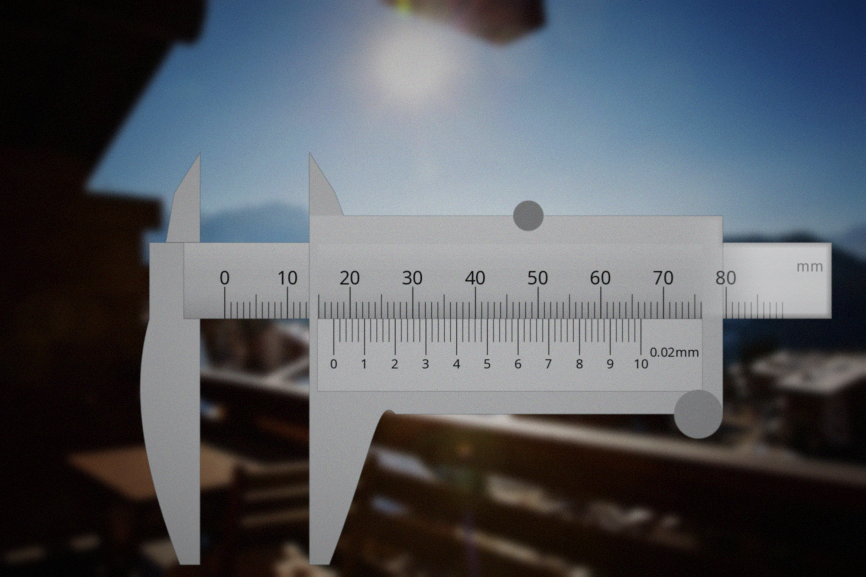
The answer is 17.4 mm
